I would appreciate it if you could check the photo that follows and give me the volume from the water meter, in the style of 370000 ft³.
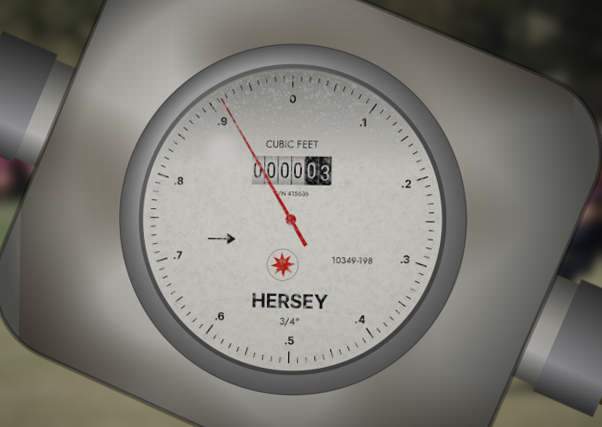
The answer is 2.91 ft³
